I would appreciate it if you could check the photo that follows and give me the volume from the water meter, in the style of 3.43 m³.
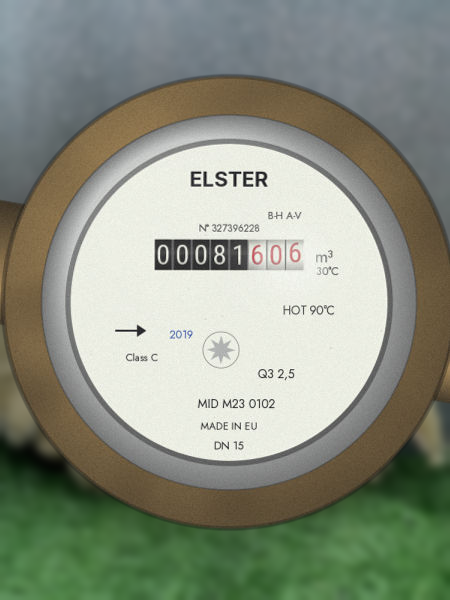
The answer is 81.606 m³
